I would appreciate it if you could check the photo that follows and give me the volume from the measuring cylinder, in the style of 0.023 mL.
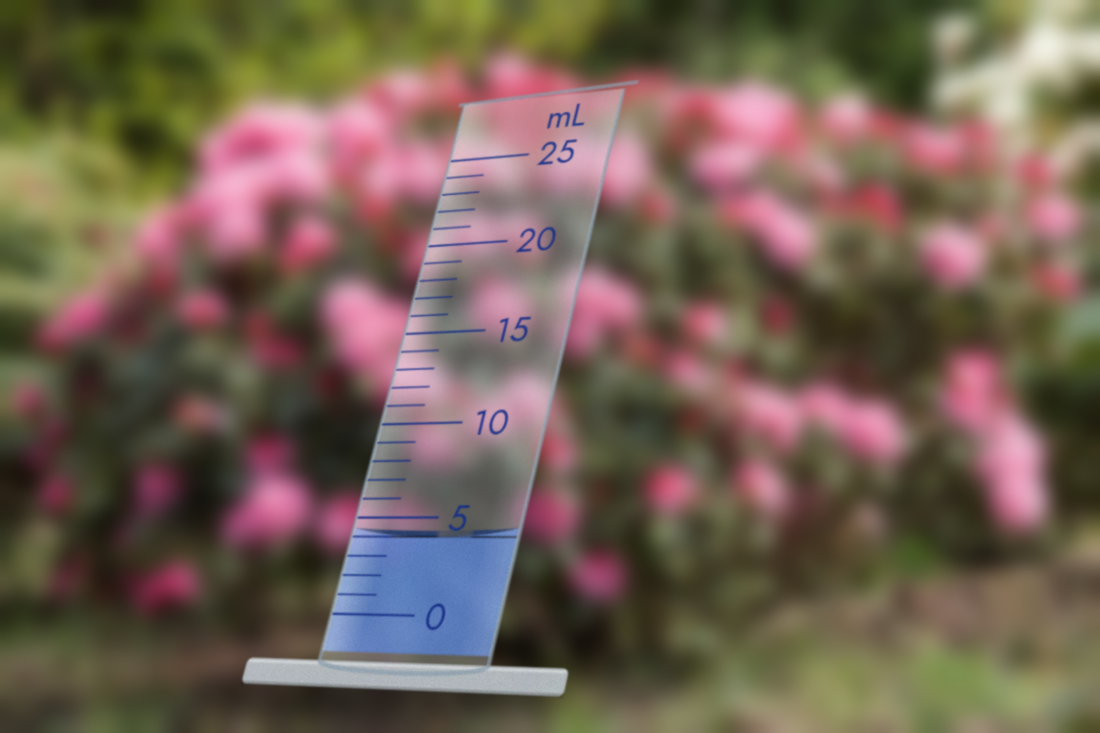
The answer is 4 mL
